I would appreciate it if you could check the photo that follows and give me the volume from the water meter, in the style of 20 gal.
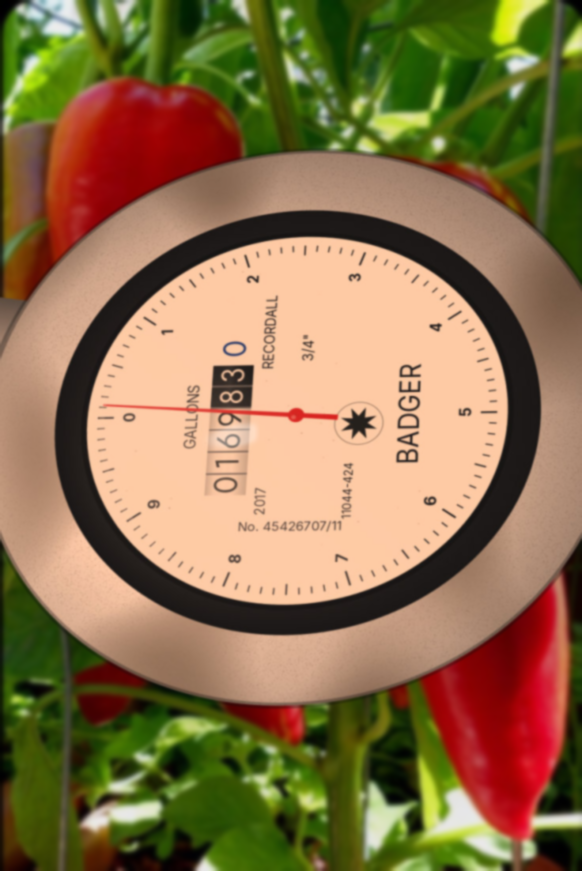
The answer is 169830.1 gal
